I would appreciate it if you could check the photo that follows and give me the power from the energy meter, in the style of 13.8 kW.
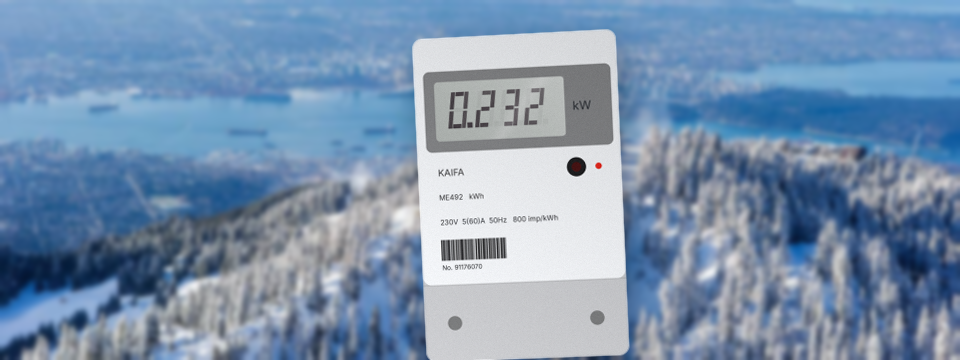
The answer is 0.232 kW
